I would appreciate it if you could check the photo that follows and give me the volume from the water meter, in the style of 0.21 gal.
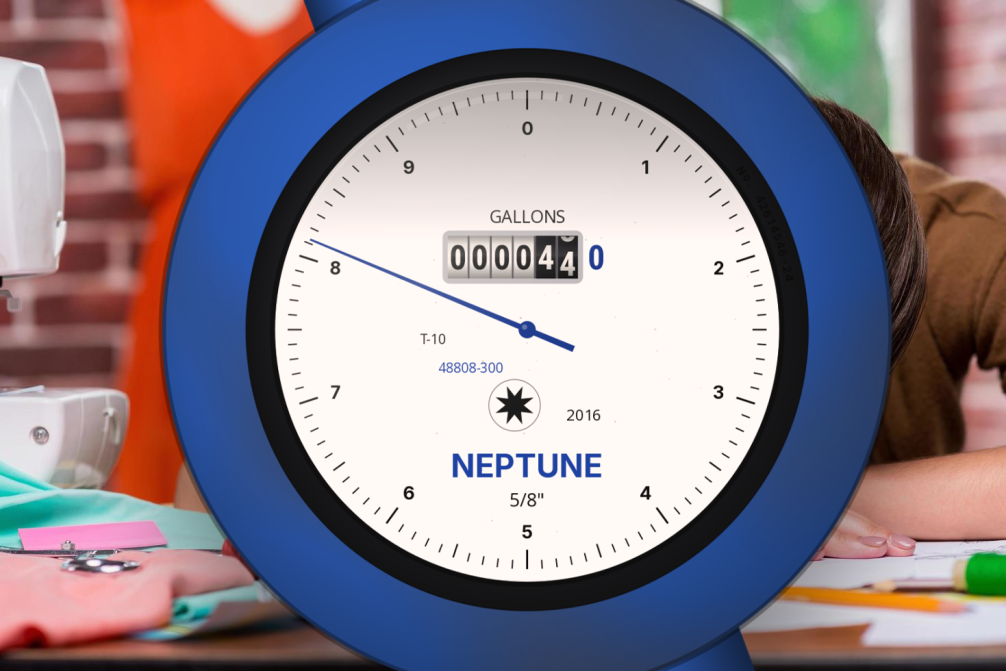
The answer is 438.1 gal
